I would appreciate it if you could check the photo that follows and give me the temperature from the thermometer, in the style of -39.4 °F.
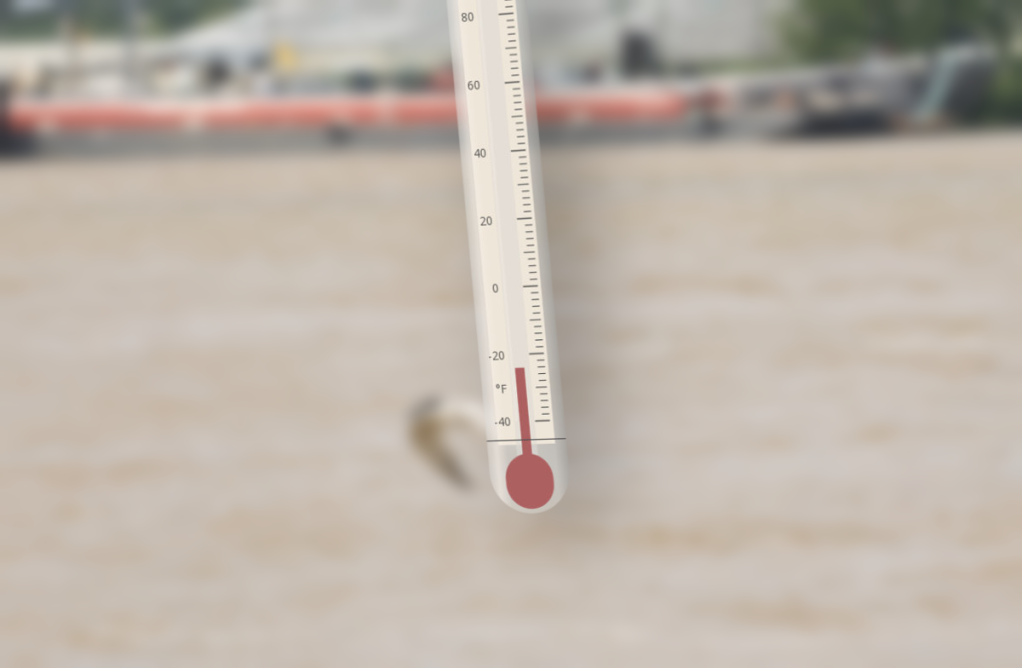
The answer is -24 °F
